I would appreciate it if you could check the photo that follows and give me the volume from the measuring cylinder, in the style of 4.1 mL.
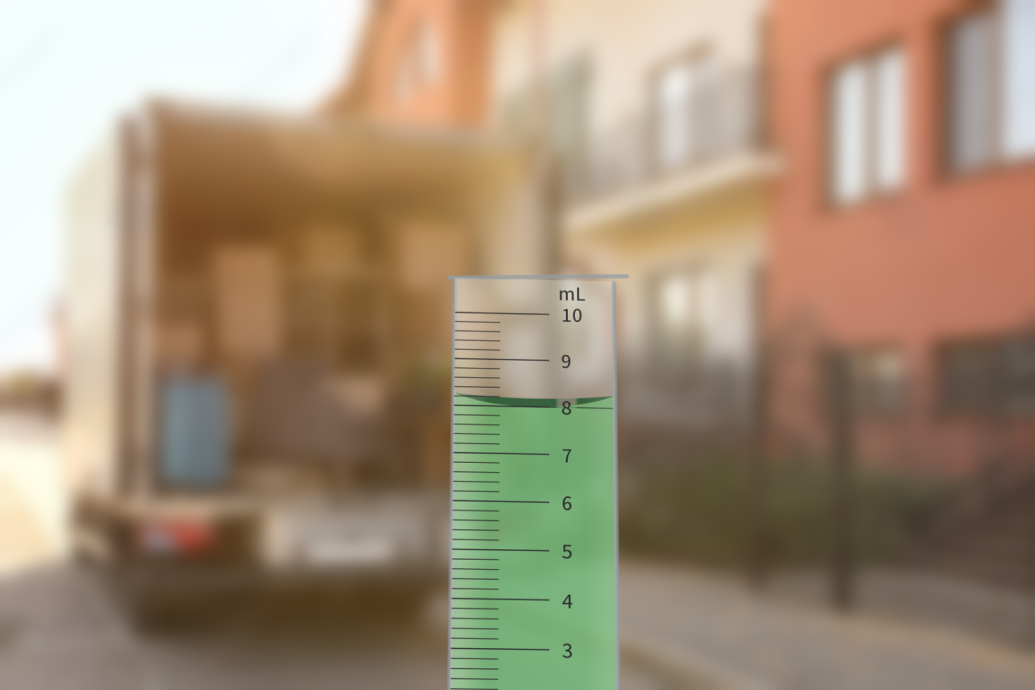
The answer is 8 mL
